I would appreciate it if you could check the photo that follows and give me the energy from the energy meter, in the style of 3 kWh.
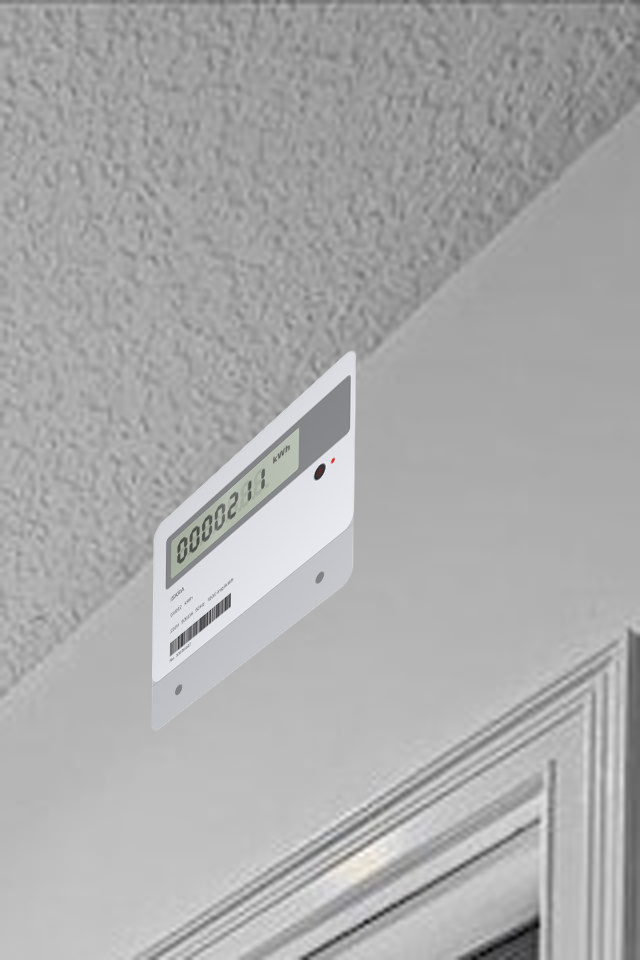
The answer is 211 kWh
